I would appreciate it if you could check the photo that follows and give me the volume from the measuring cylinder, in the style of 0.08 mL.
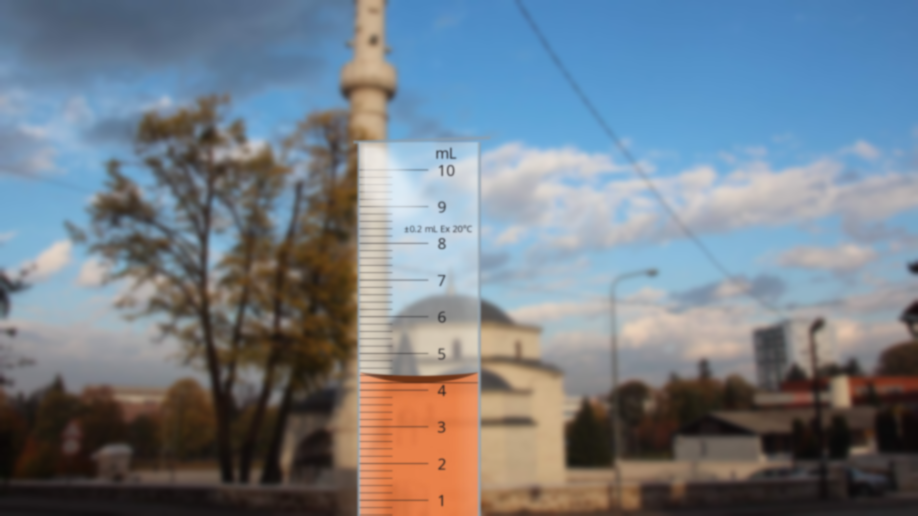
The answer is 4.2 mL
